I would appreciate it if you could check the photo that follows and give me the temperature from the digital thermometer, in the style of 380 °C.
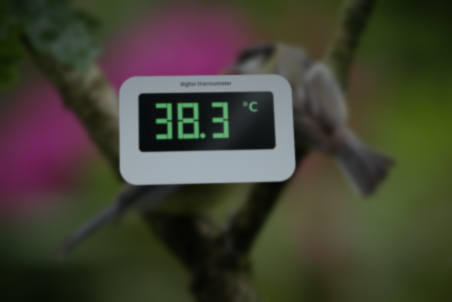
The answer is 38.3 °C
